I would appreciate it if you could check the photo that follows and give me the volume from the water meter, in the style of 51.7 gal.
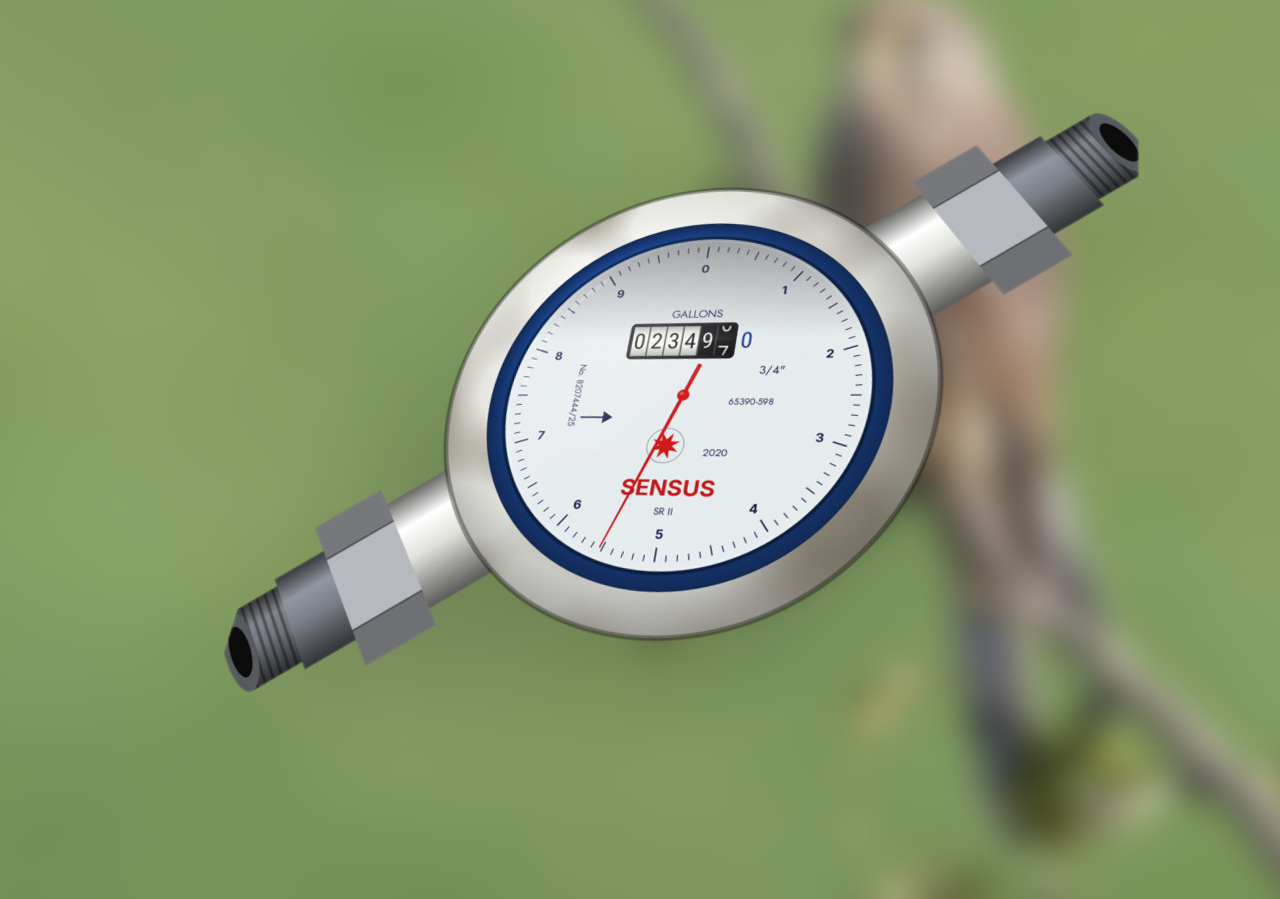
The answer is 234965.5 gal
